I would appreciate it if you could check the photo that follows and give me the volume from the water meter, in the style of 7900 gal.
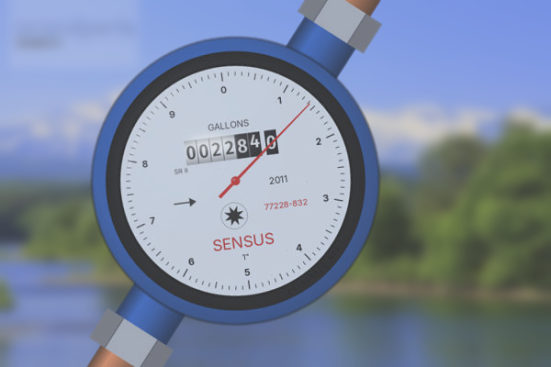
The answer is 22841.4 gal
